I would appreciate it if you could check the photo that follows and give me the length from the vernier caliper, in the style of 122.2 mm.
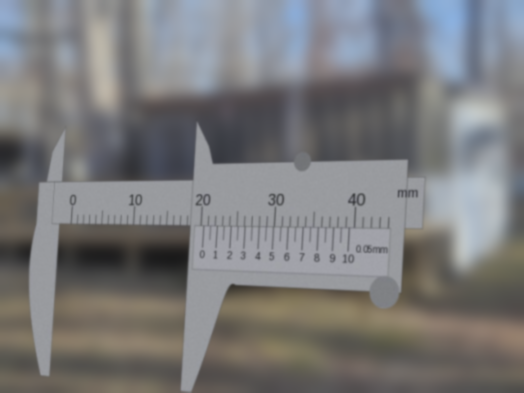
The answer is 20.4 mm
